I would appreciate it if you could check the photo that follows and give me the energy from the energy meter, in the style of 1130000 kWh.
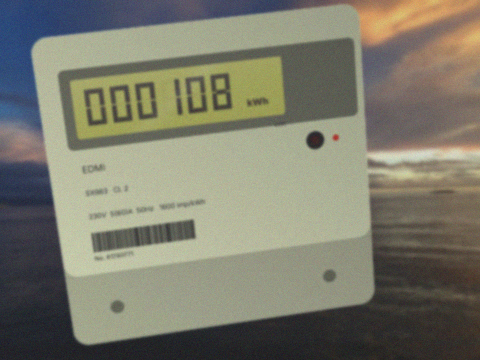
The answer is 108 kWh
